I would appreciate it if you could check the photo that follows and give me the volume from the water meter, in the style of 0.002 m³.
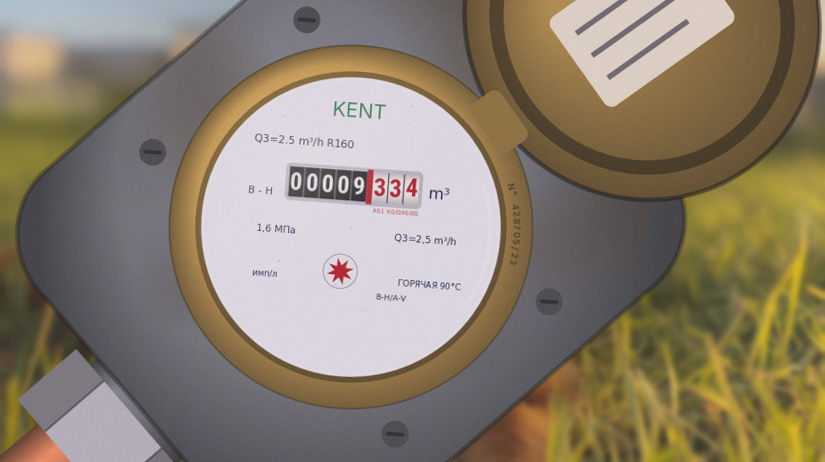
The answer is 9.334 m³
